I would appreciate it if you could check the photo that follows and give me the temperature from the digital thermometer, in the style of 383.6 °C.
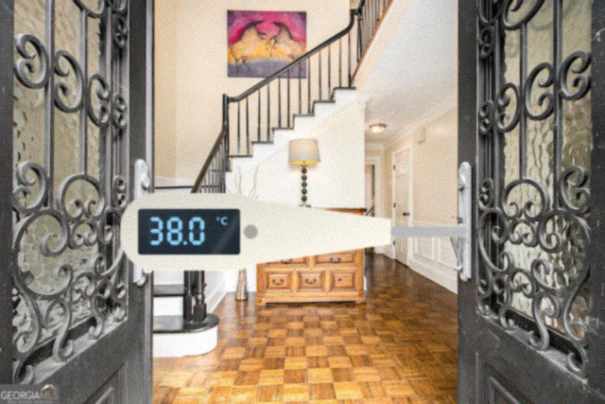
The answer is 38.0 °C
